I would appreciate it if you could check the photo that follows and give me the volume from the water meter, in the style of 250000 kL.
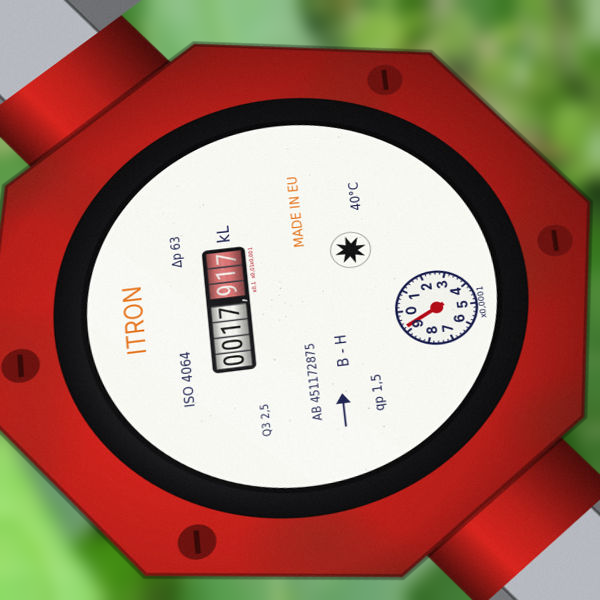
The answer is 17.9169 kL
